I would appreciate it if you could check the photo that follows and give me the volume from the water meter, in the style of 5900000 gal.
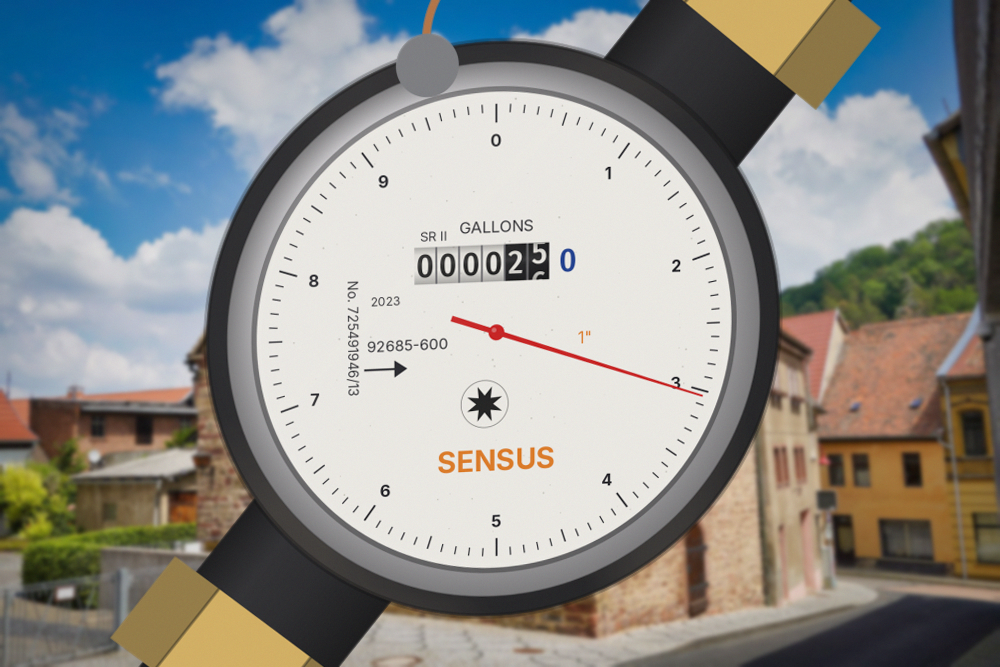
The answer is 253.0 gal
